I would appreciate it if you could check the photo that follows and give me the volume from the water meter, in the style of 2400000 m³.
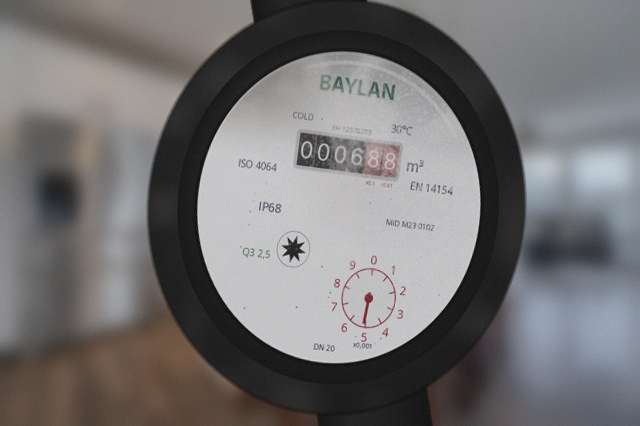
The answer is 6.885 m³
